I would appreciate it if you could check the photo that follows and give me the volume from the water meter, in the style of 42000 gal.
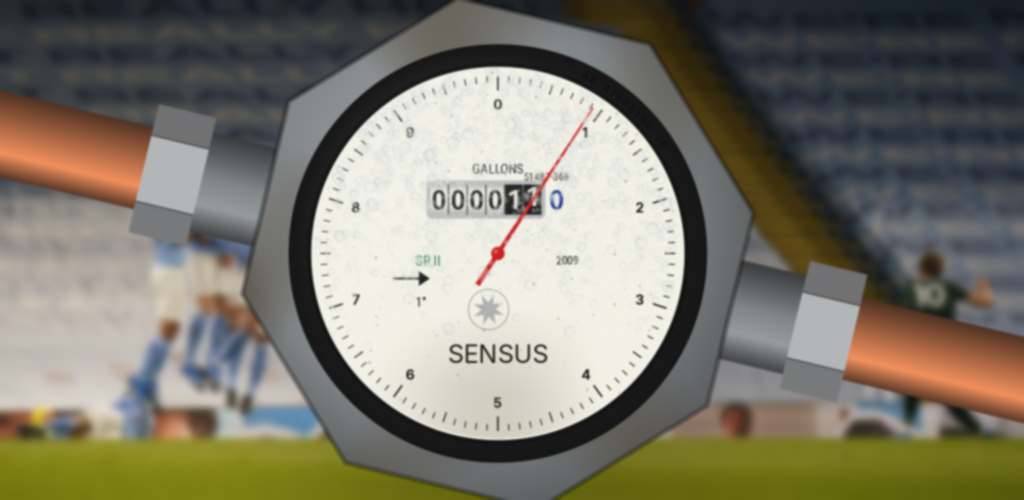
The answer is 110.9 gal
